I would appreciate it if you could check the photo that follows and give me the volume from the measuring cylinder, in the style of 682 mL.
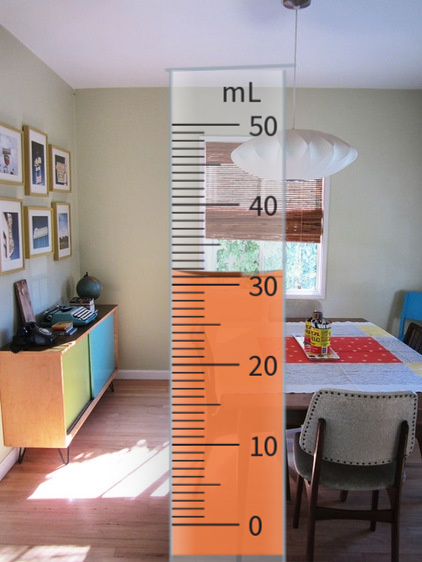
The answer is 31 mL
